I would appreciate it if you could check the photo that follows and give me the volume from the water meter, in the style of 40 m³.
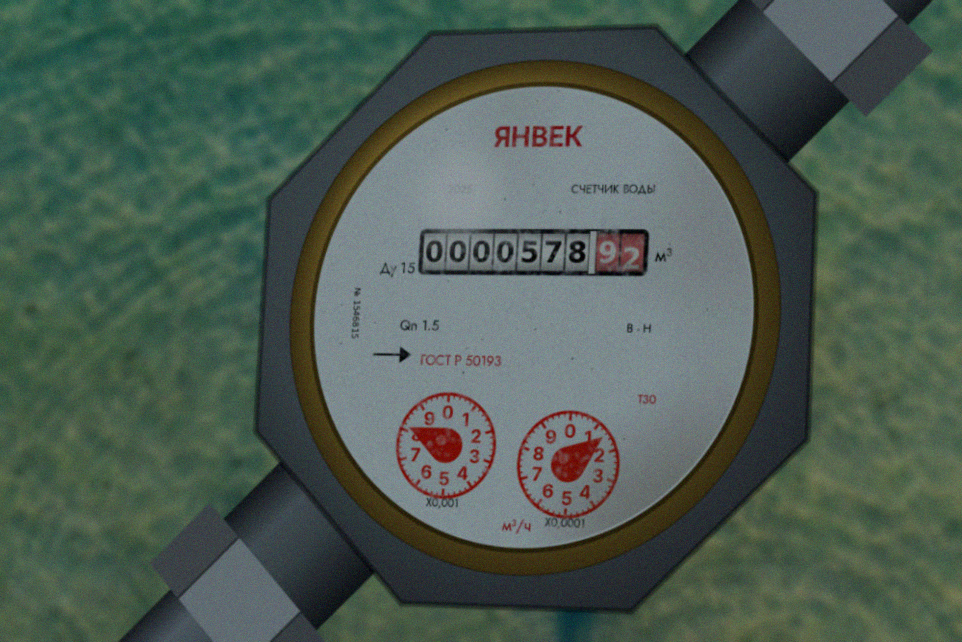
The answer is 578.9181 m³
